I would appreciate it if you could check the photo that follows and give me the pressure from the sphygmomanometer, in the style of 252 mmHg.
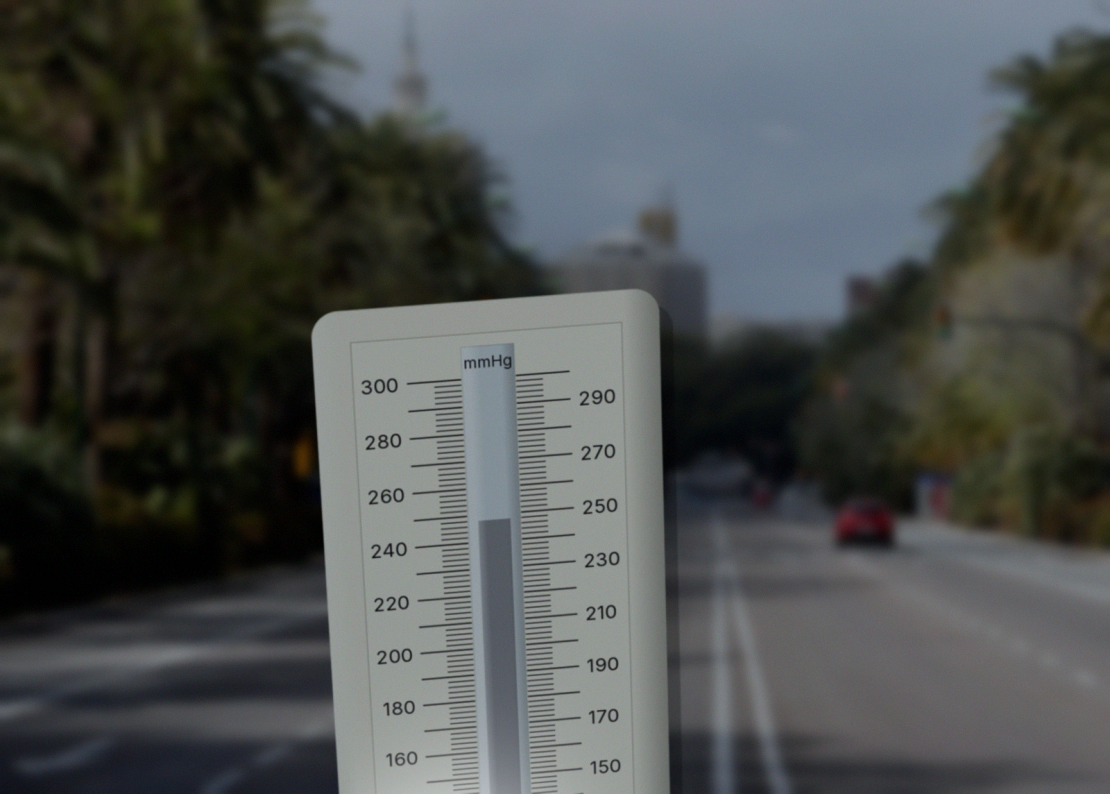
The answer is 248 mmHg
